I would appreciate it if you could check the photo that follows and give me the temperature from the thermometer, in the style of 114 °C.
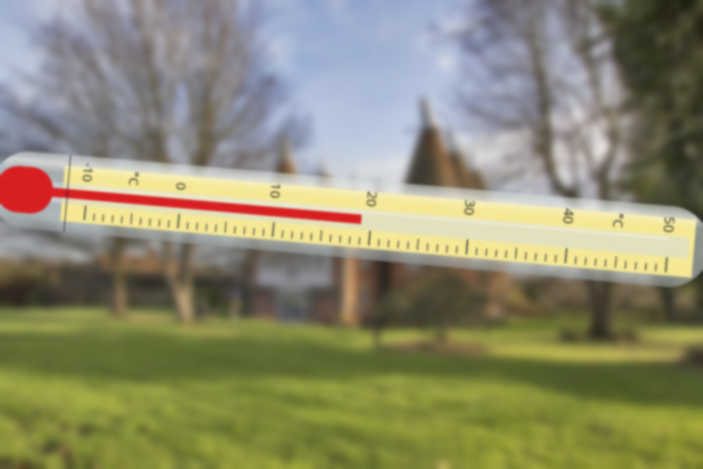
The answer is 19 °C
